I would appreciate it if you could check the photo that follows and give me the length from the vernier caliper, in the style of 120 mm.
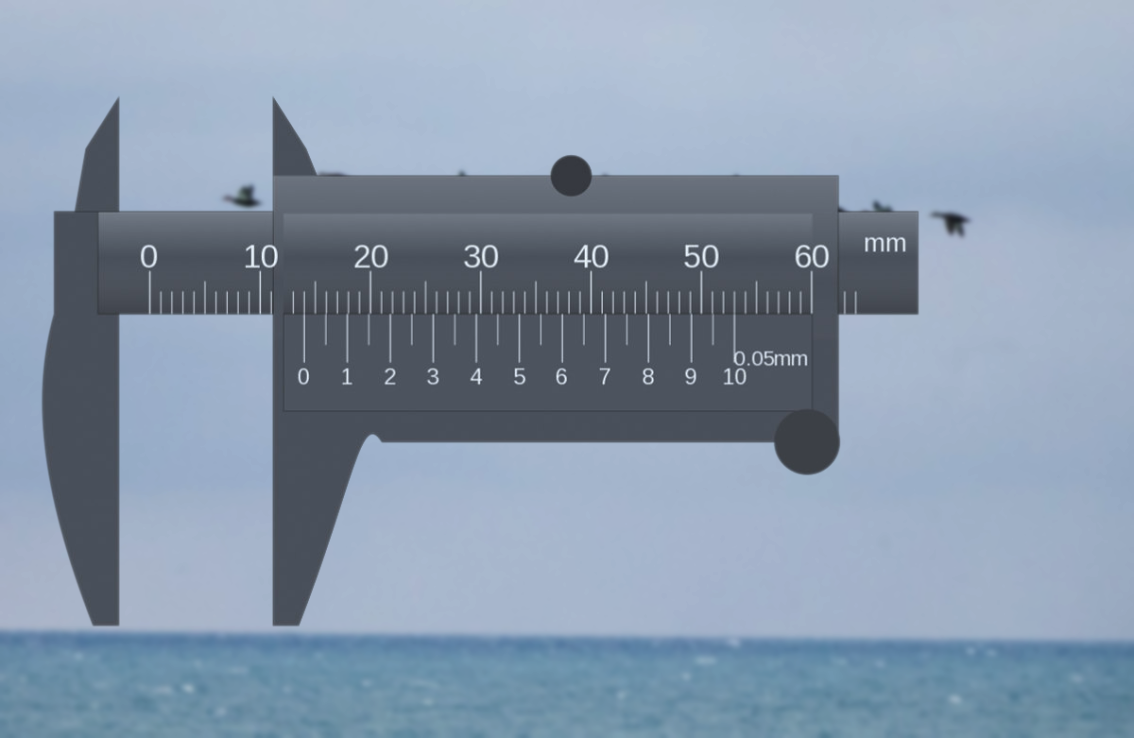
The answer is 14.0 mm
